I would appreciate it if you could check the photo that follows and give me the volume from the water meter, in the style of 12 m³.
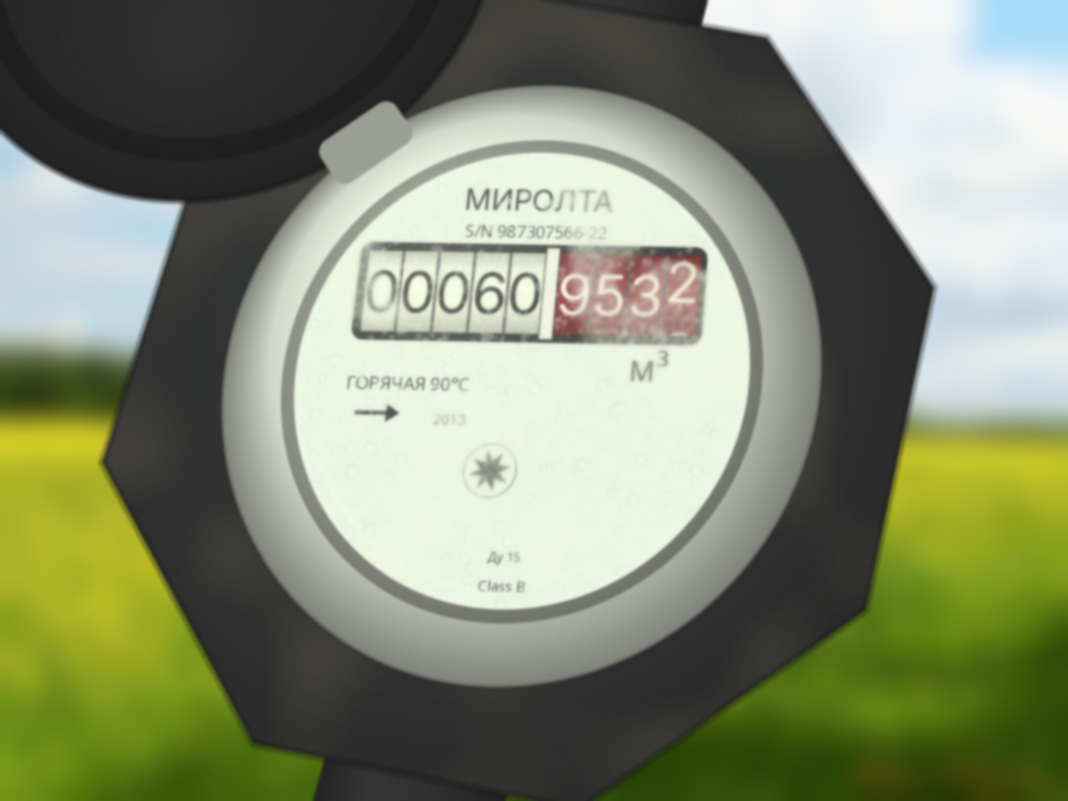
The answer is 60.9532 m³
